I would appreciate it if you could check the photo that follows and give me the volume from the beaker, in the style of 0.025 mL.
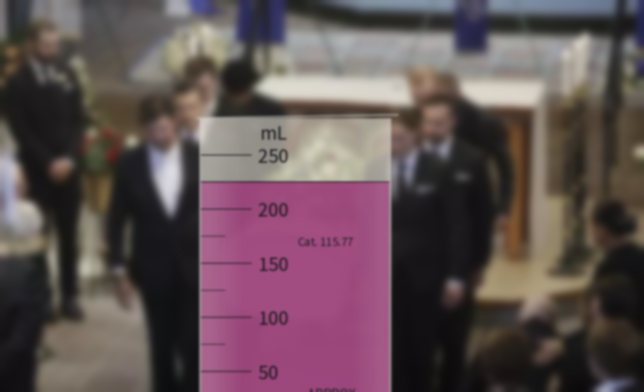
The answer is 225 mL
